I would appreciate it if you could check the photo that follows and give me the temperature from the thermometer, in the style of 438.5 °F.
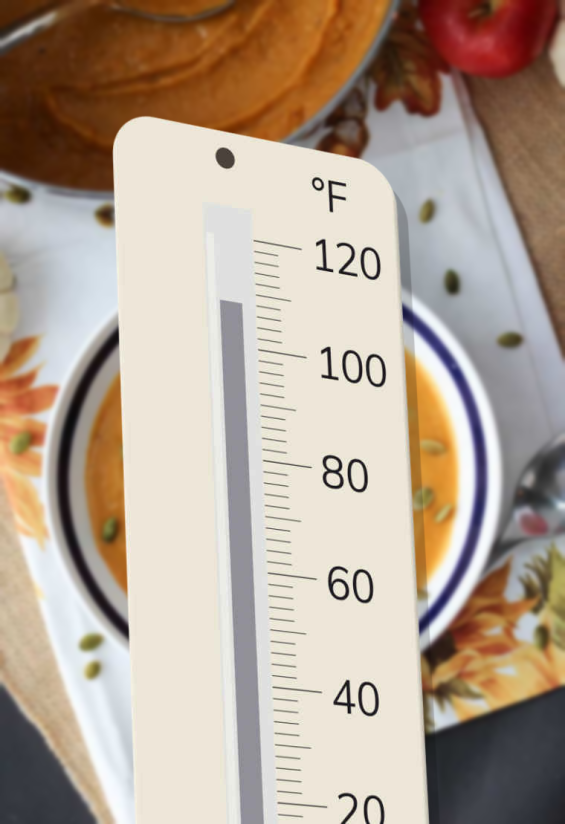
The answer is 108 °F
